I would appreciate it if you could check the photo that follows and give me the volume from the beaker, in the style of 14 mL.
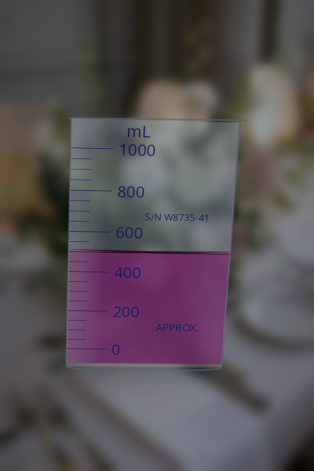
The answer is 500 mL
